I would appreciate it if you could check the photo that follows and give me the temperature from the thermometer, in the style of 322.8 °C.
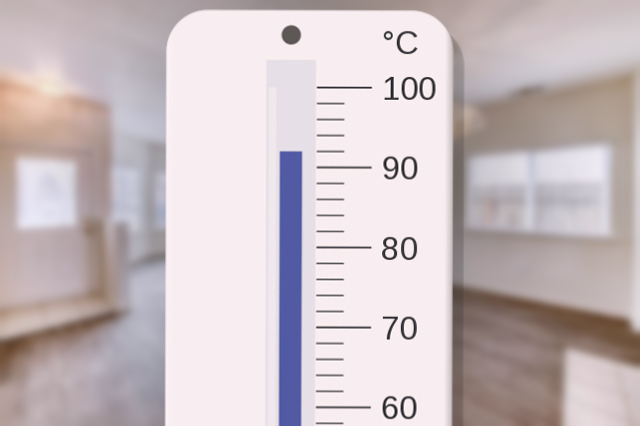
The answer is 92 °C
